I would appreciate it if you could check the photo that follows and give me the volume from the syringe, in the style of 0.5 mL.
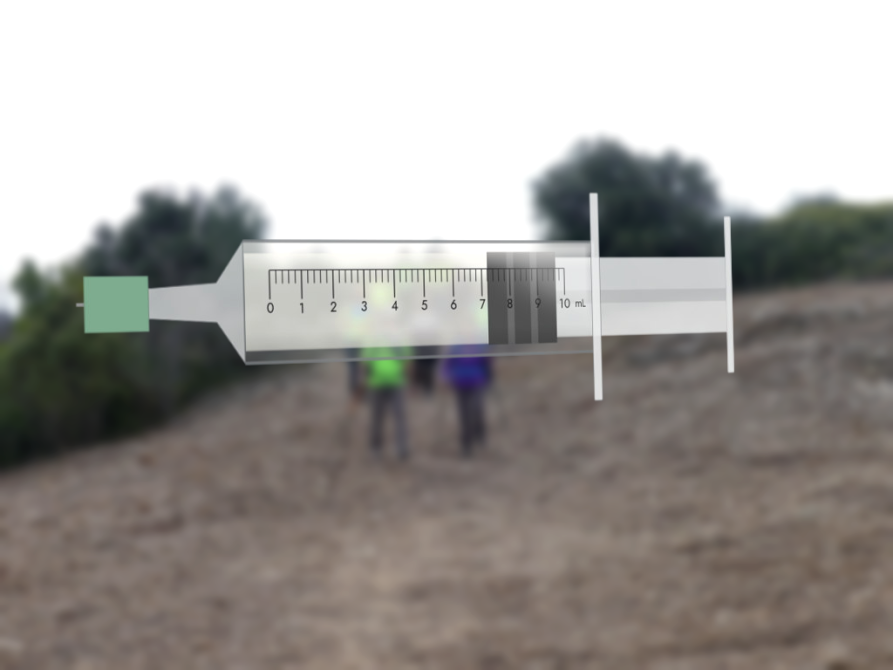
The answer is 7.2 mL
